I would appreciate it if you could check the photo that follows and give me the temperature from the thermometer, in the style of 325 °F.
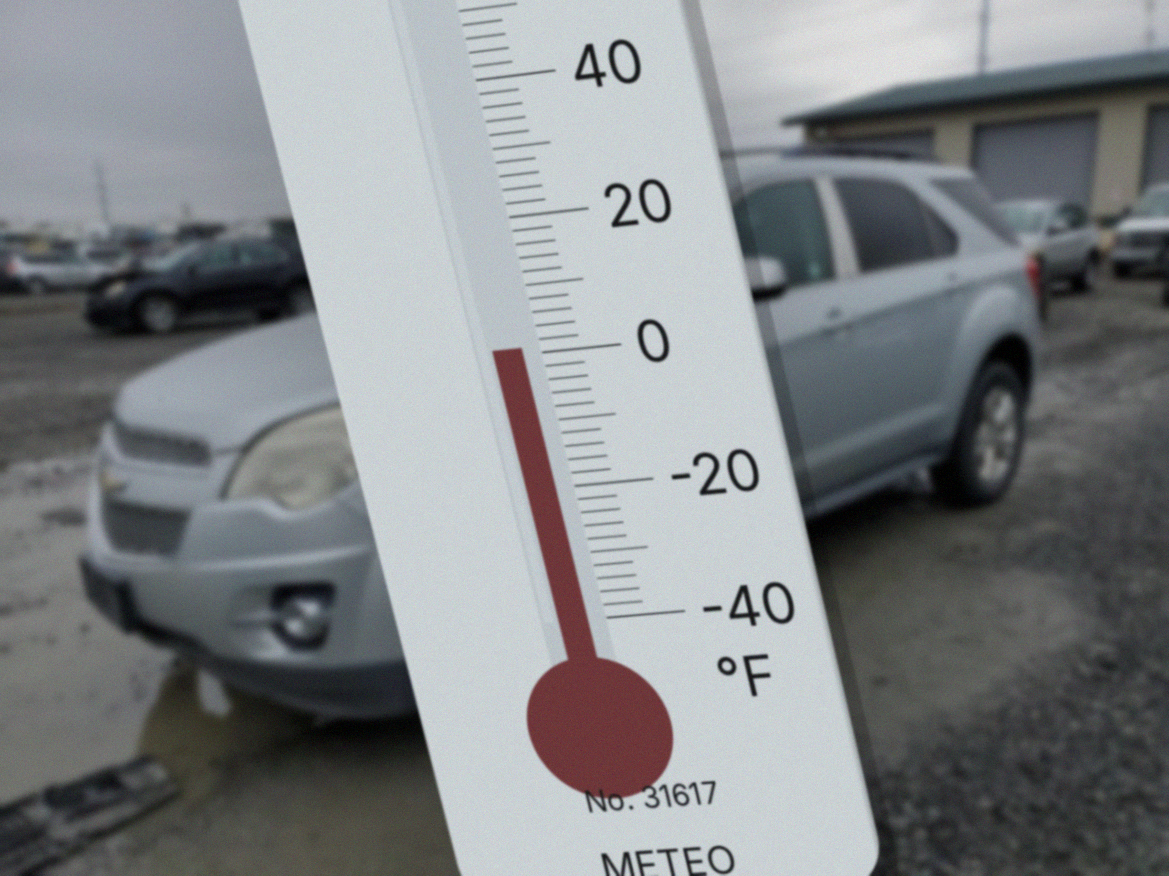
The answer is 1 °F
